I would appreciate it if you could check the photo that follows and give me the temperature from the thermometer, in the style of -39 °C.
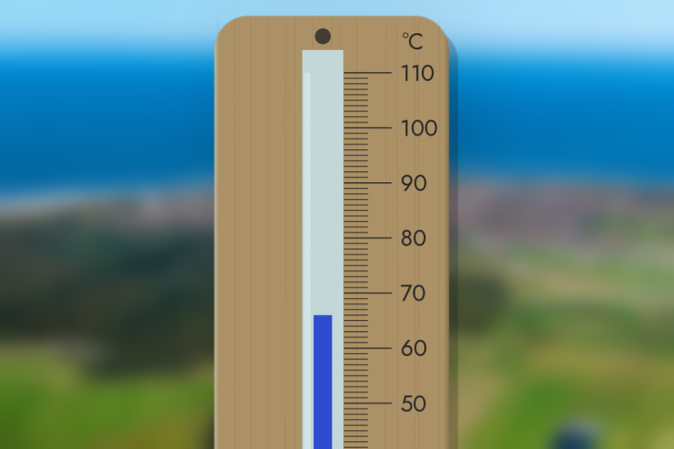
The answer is 66 °C
